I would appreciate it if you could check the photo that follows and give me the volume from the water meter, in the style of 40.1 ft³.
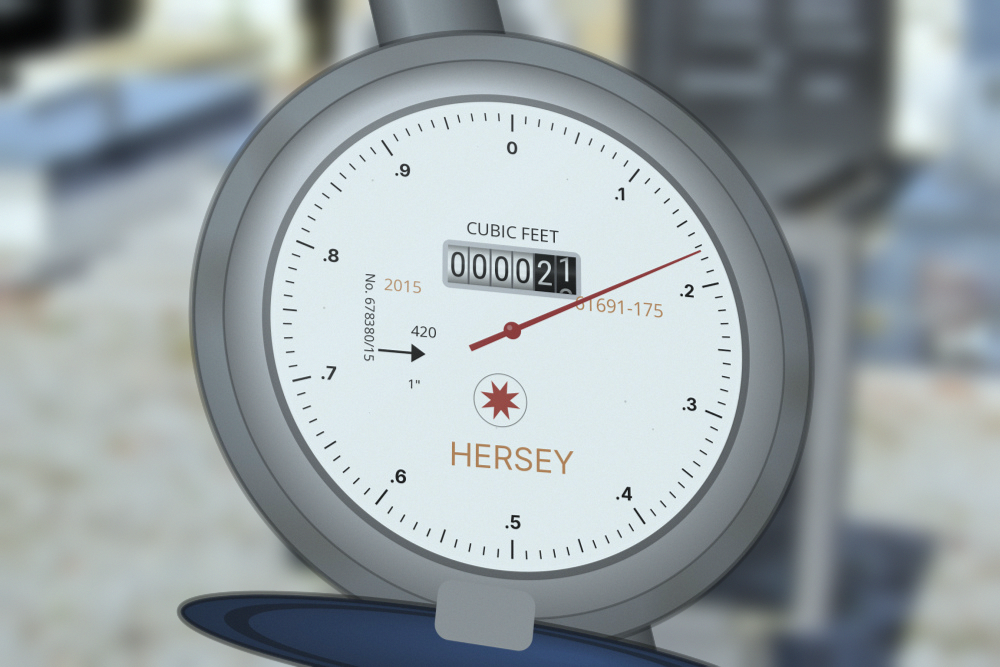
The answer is 21.17 ft³
